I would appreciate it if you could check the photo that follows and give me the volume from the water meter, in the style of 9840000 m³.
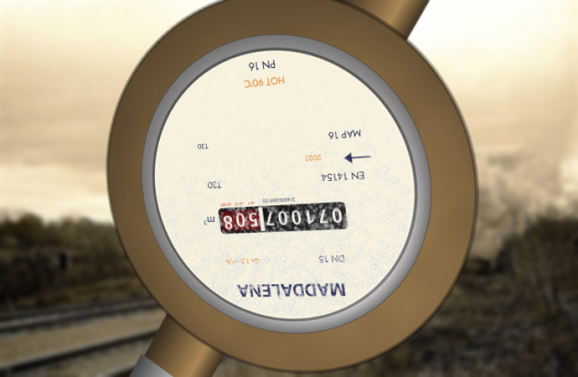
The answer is 71007.508 m³
